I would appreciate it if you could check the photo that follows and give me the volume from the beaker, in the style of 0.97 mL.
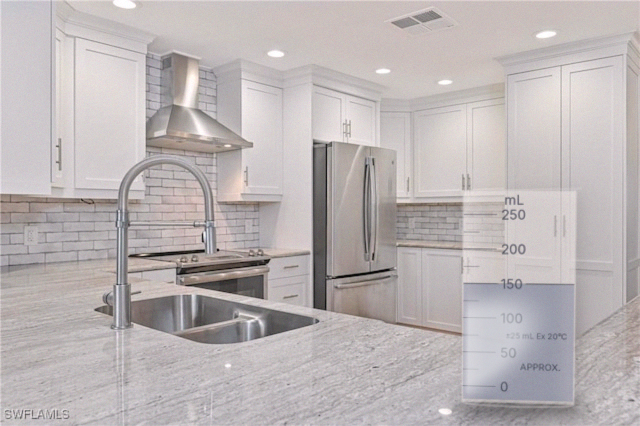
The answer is 150 mL
